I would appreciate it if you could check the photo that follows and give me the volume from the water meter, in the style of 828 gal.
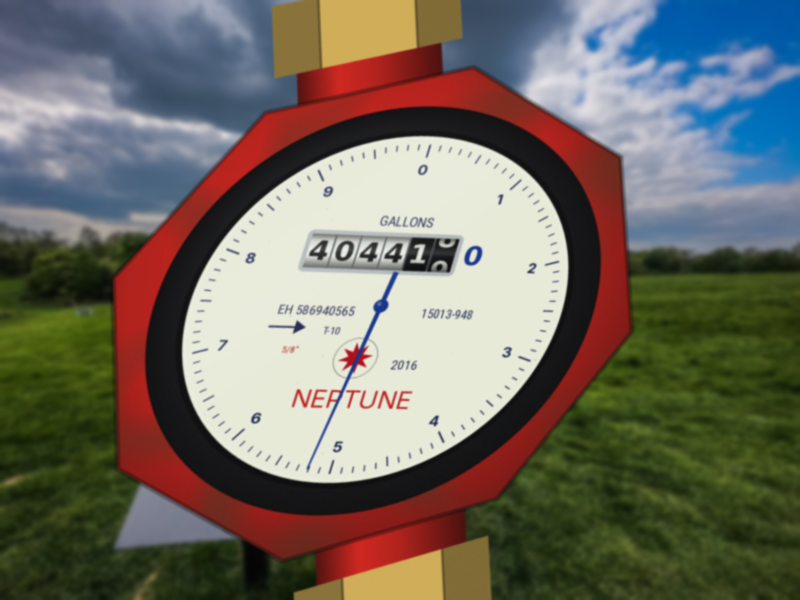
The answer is 4044185.2 gal
